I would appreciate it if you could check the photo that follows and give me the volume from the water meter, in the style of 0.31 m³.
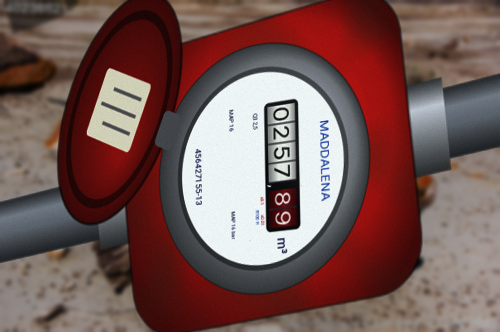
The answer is 257.89 m³
